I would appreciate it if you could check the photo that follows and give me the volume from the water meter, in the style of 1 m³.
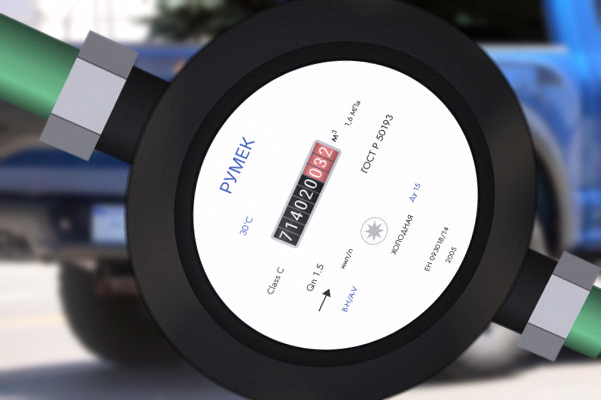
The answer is 714020.032 m³
